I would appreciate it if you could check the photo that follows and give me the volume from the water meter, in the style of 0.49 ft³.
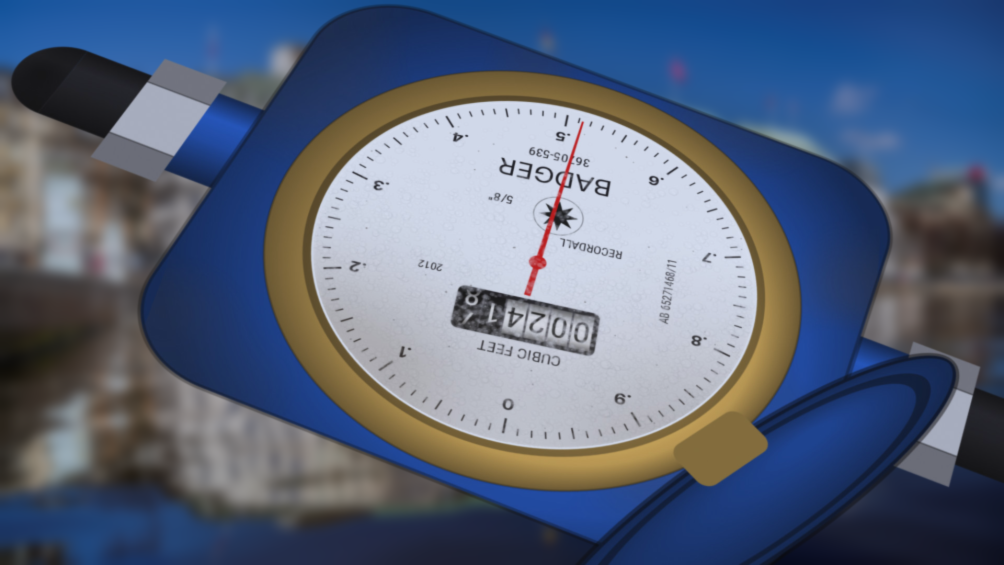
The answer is 2417.51 ft³
